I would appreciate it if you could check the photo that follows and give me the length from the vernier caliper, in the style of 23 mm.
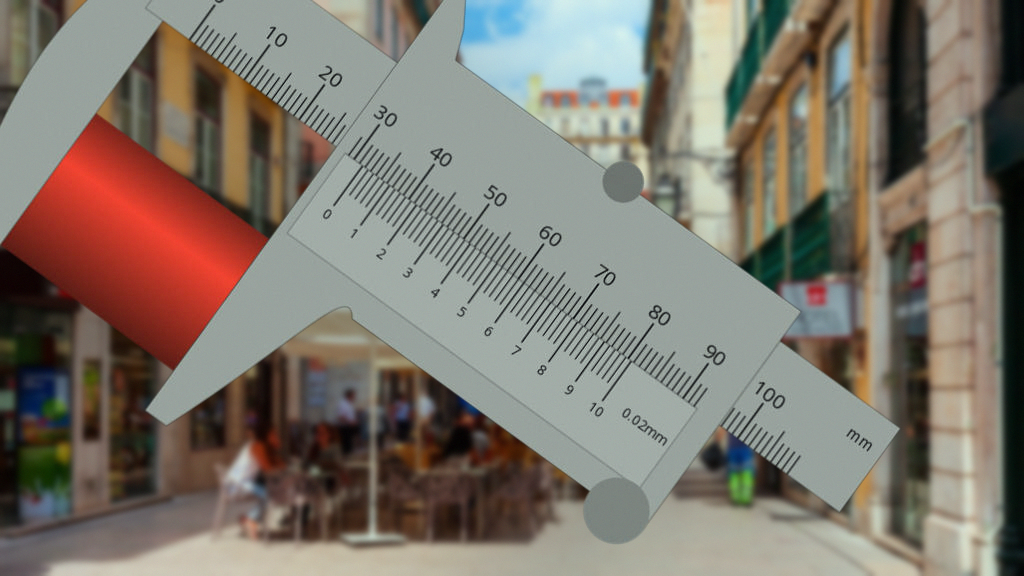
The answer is 31.6 mm
